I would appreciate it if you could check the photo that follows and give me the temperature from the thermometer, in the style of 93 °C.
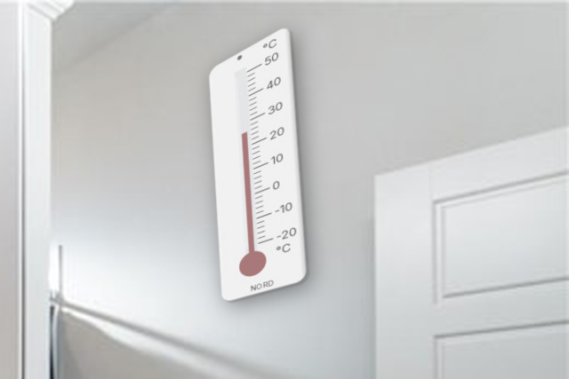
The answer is 26 °C
